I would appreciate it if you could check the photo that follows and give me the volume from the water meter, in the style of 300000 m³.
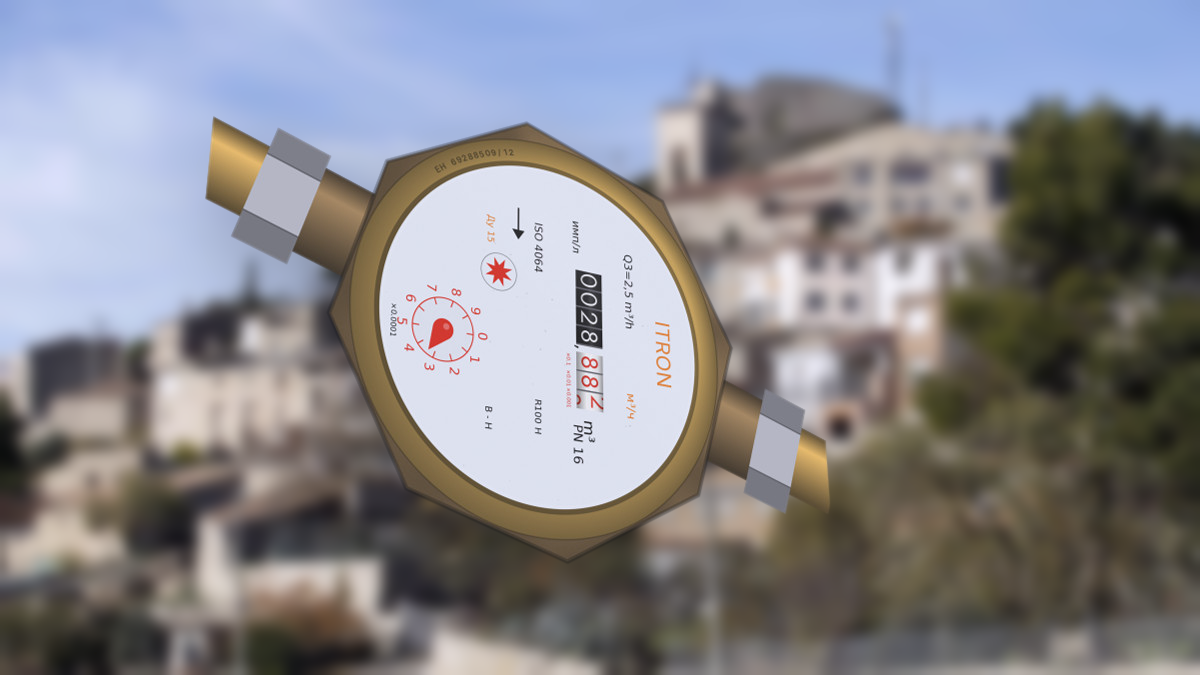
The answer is 28.8823 m³
